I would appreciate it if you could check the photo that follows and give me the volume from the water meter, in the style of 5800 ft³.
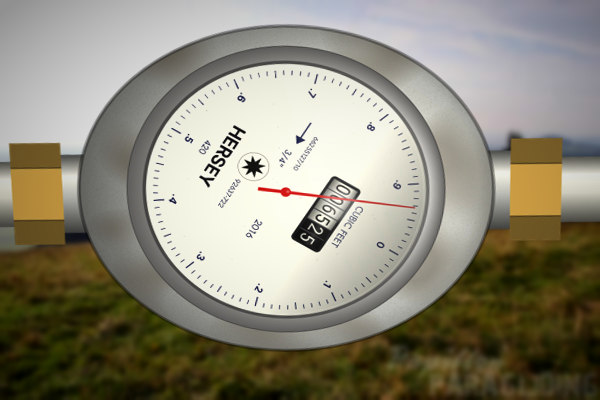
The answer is 6524.93 ft³
